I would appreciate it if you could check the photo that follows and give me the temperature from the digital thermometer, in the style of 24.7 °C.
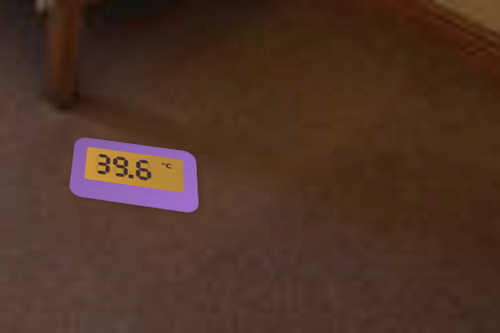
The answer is 39.6 °C
